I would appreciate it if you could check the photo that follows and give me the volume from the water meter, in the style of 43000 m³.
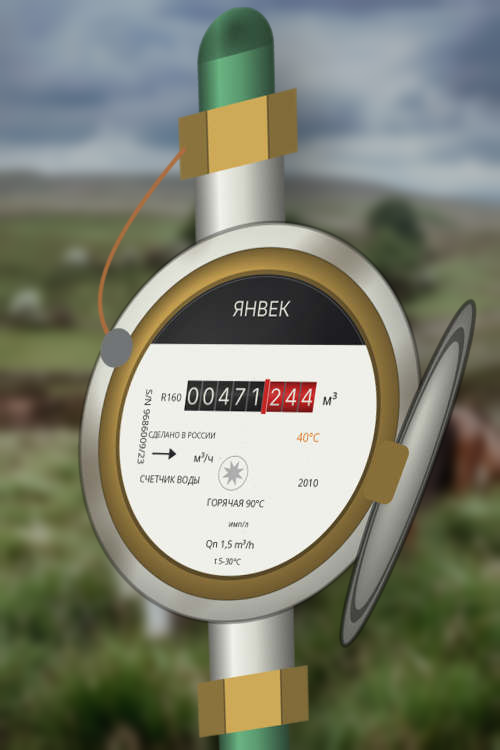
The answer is 471.244 m³
